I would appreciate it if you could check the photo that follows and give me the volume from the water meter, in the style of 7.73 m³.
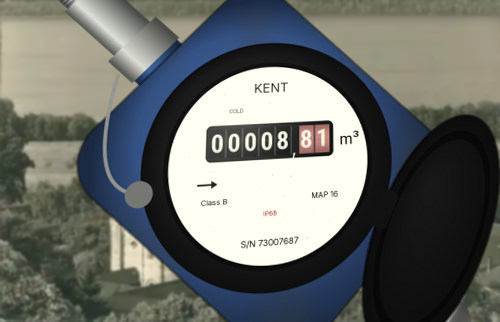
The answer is 8.81 m³
